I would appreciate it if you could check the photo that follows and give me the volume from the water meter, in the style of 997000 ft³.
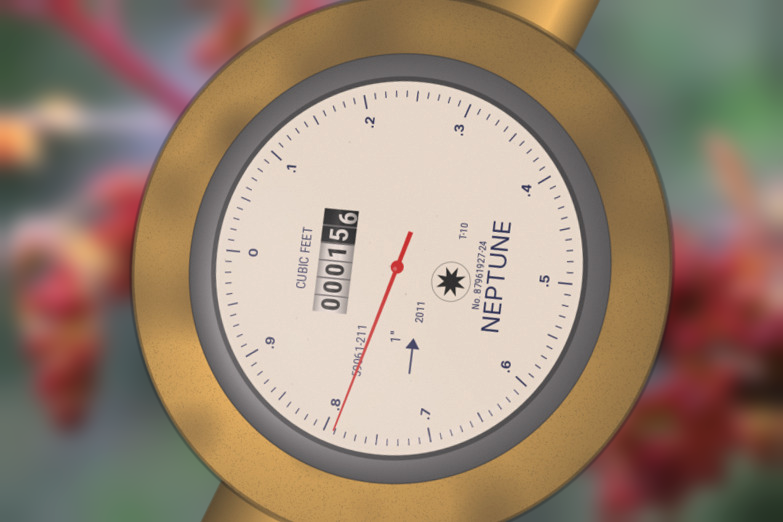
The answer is 155.79 ft³
